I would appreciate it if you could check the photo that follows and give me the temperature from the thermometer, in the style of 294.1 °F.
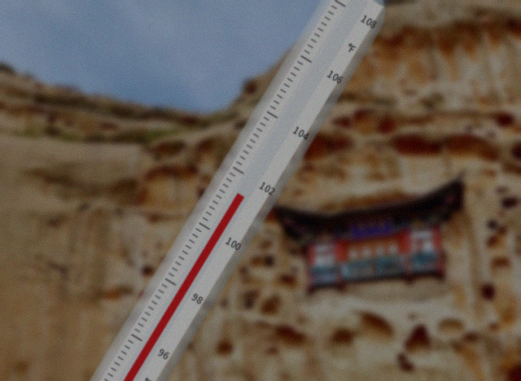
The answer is 101.4 °F
